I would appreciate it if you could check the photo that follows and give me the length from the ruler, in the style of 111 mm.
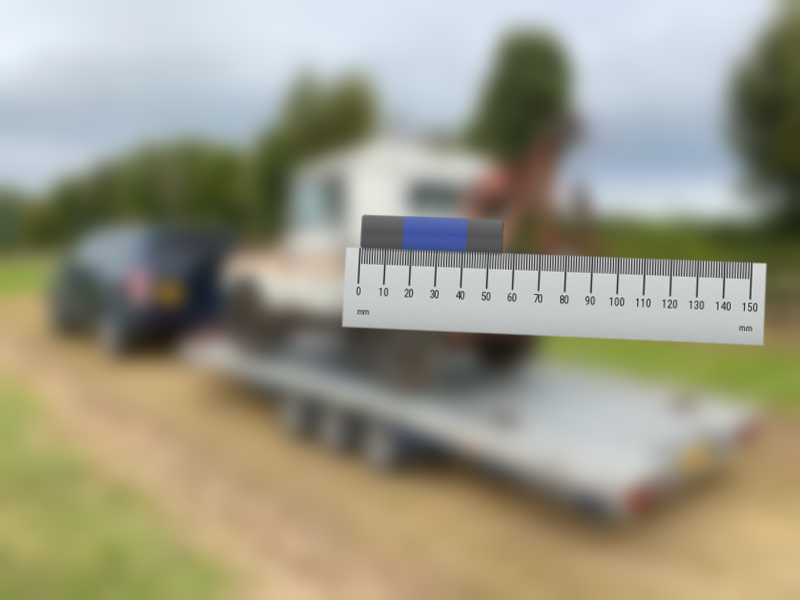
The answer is 55 mm
